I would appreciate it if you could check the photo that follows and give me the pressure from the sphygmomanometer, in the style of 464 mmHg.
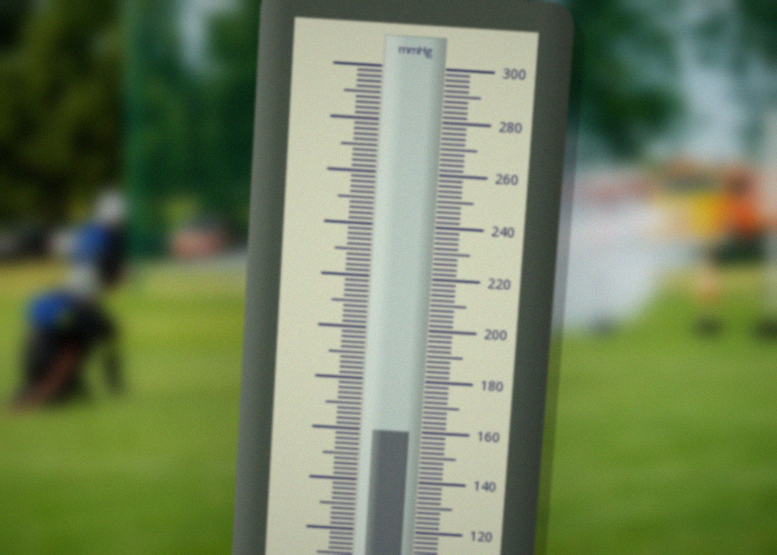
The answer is 160 mmHg
